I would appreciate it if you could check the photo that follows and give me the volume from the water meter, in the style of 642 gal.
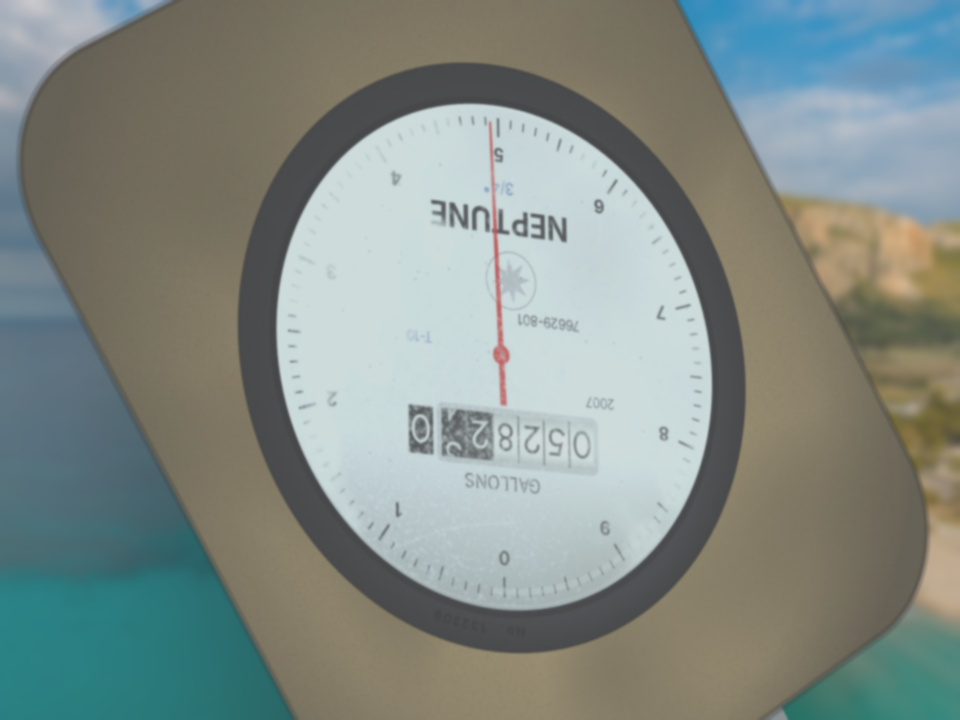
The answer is 528234.9 gal
